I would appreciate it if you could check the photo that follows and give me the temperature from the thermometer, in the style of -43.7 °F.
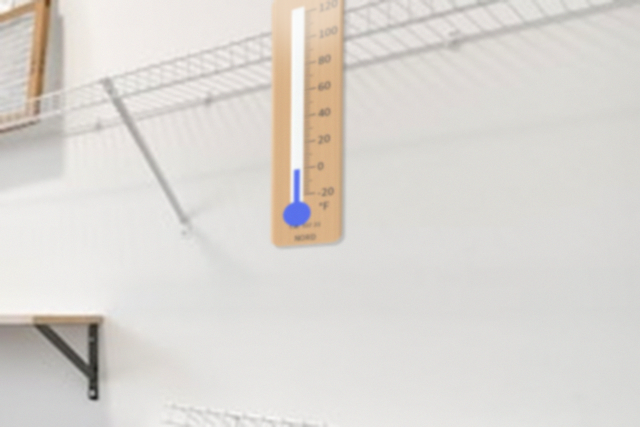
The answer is 0 °F
